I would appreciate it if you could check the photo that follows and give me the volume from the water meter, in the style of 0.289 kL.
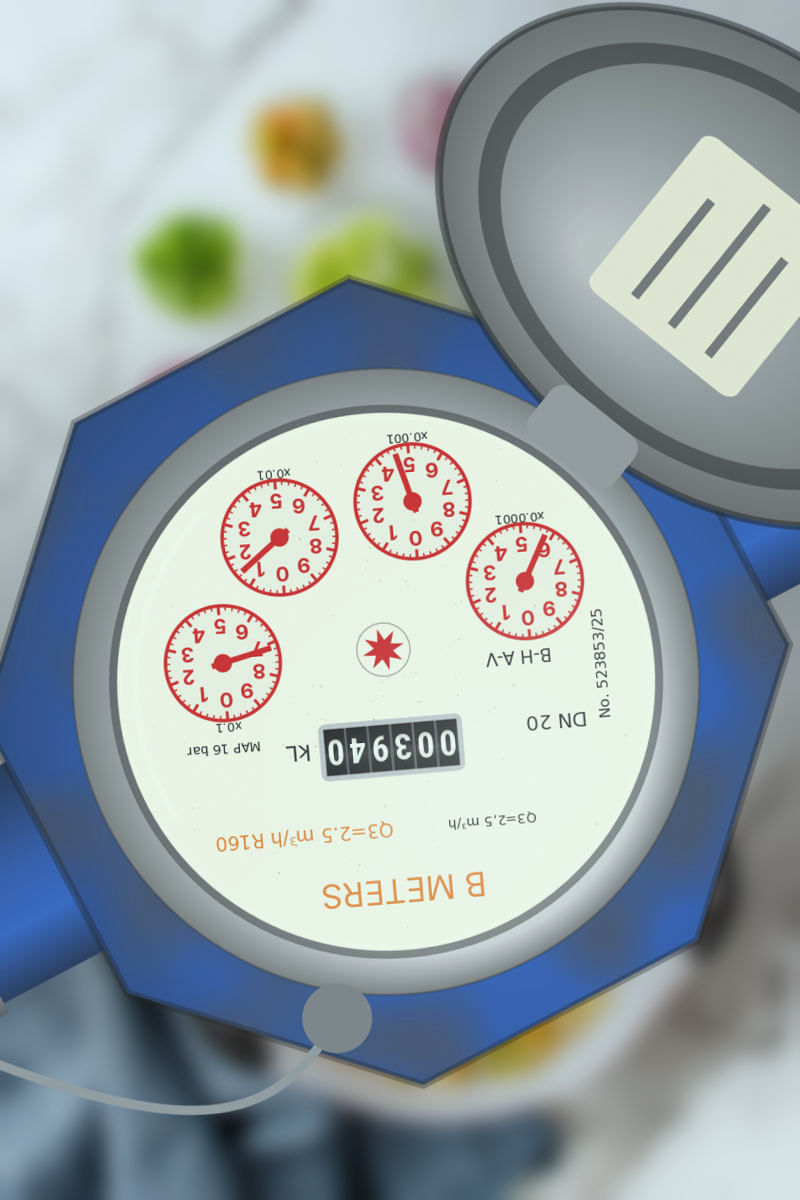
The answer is 3940.7145 kL
